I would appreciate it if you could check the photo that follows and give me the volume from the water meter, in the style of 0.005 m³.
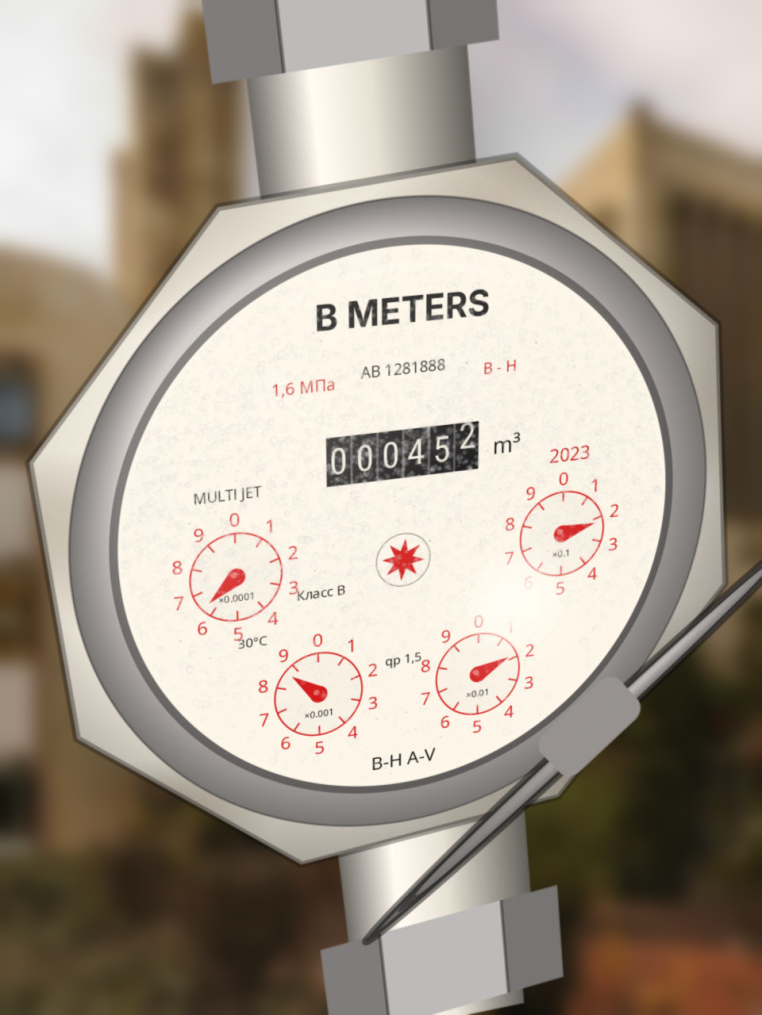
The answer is 452.2186 m³
